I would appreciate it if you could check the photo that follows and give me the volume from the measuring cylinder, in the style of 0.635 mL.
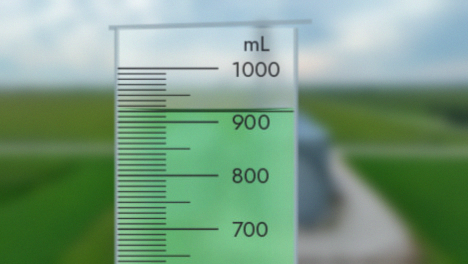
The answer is 920 mL
